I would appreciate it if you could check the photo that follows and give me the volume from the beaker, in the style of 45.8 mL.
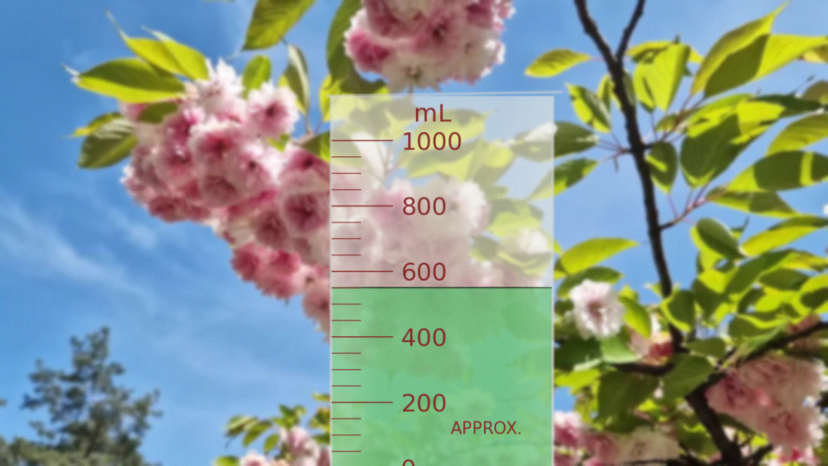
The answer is 550 mL
